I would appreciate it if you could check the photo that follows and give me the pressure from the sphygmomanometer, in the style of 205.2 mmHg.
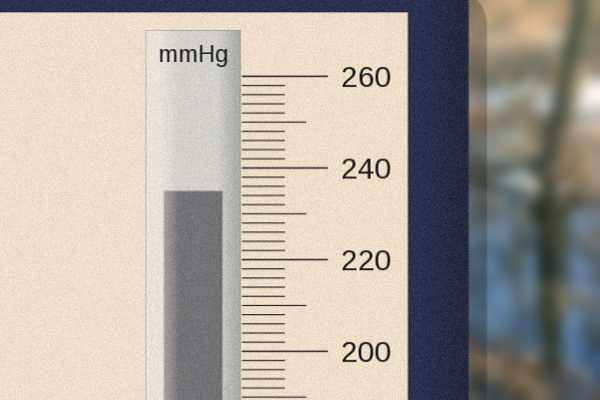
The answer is 235 mmHg
